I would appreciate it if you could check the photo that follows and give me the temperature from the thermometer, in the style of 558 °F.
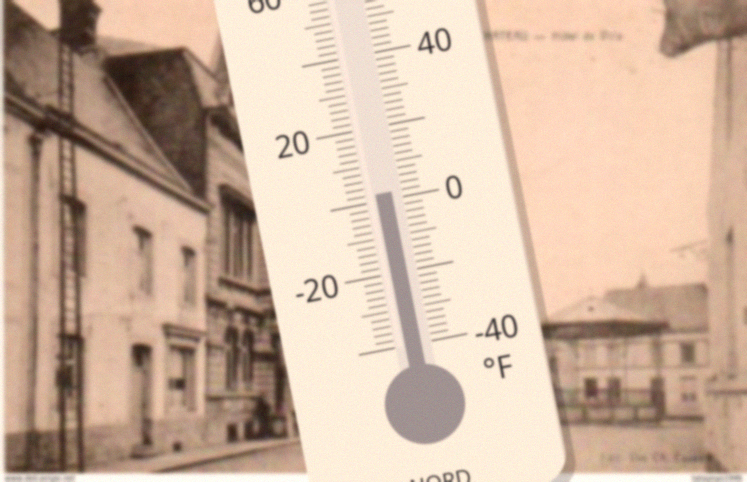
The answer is 2 °F
